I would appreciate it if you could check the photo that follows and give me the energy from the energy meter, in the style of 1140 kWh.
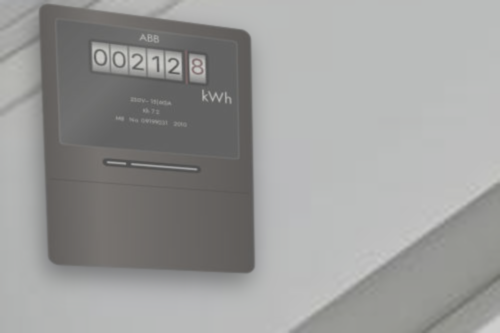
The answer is 212.8 kWh
